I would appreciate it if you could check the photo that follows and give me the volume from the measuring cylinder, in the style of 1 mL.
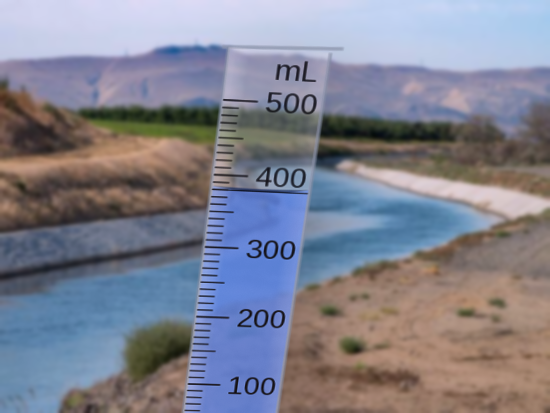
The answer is 380 mL
